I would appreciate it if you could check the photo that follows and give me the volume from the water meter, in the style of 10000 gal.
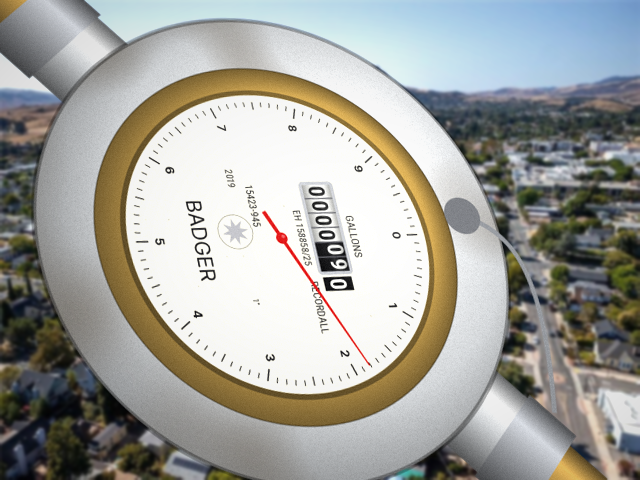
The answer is 91.8 gal
